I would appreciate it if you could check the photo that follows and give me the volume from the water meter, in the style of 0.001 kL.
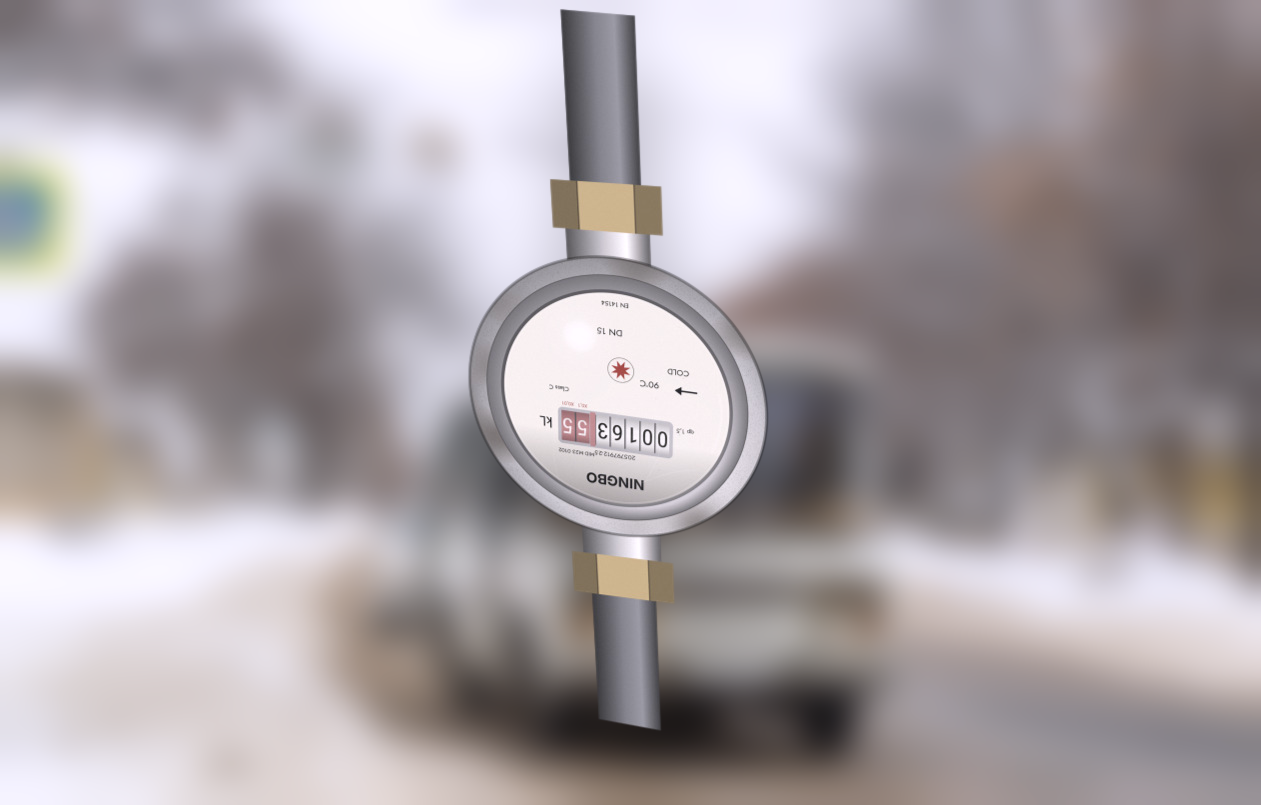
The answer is 163.55 kL
